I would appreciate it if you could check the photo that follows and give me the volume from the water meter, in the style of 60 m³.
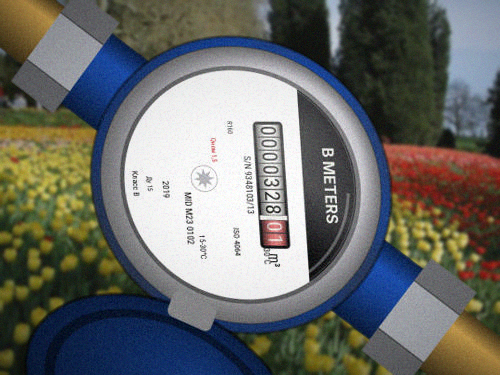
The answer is 328.01 m³
